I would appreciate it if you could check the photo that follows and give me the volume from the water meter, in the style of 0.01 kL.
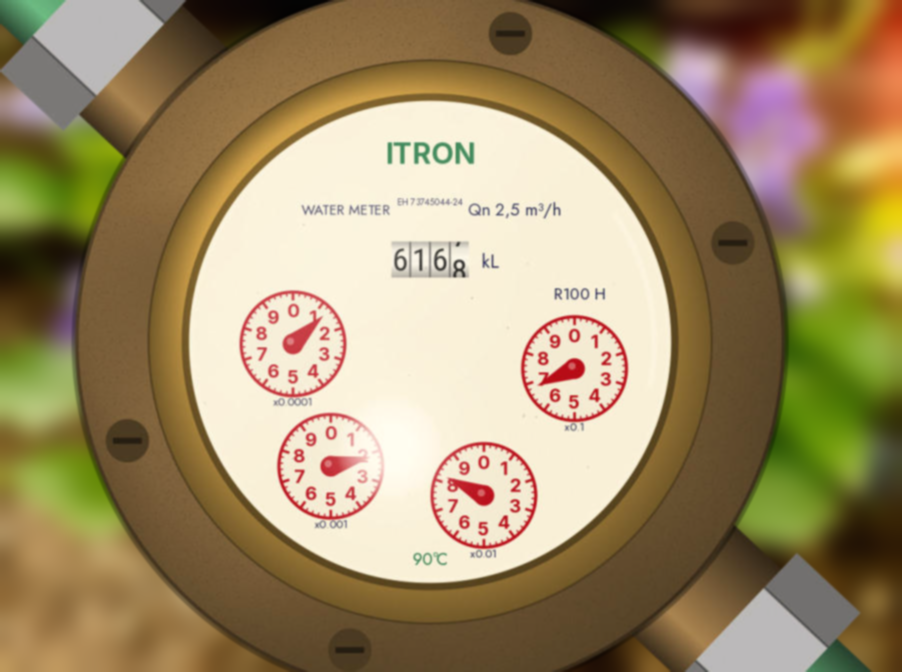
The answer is 6167.6821 kL
